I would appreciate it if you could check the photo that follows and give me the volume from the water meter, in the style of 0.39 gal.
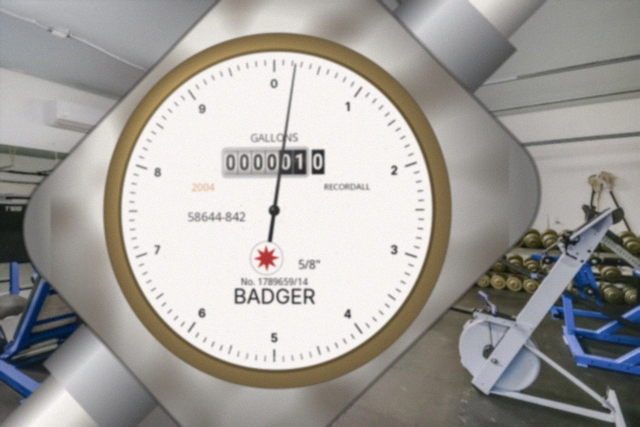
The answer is 10.2 gal
